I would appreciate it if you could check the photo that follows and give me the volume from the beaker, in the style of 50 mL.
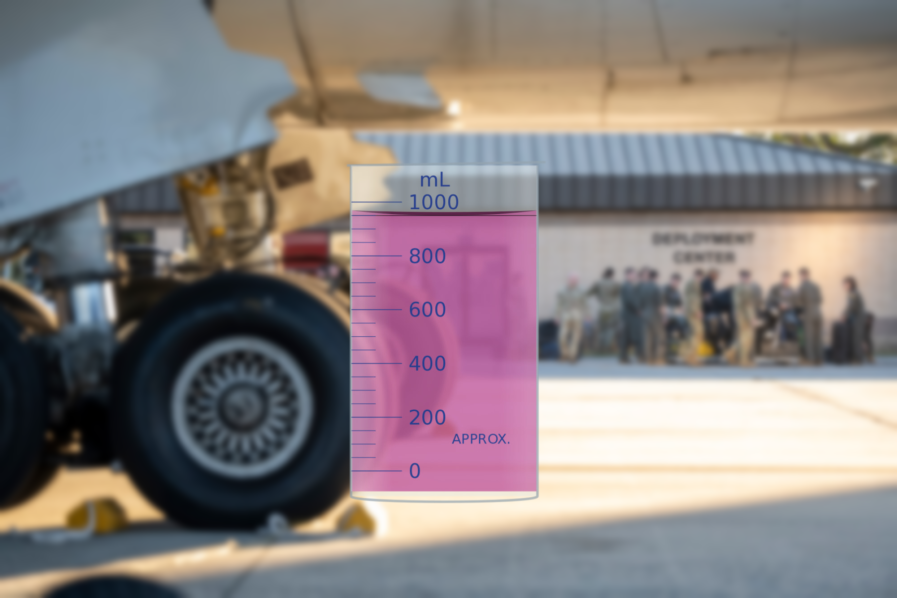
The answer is 950 mL
